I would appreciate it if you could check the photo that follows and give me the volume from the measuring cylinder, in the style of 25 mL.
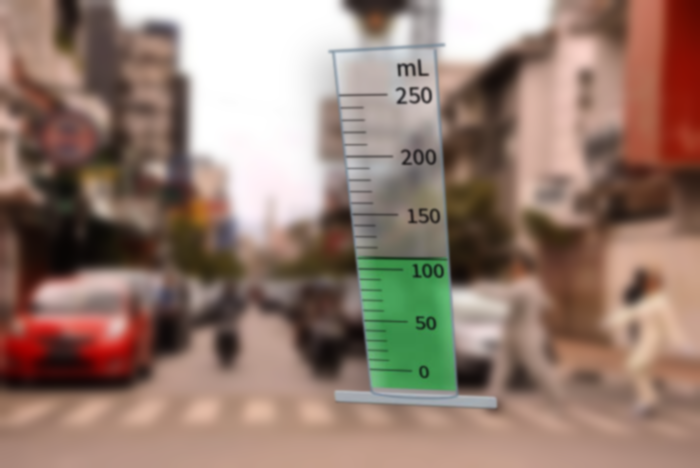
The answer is 110 mL
